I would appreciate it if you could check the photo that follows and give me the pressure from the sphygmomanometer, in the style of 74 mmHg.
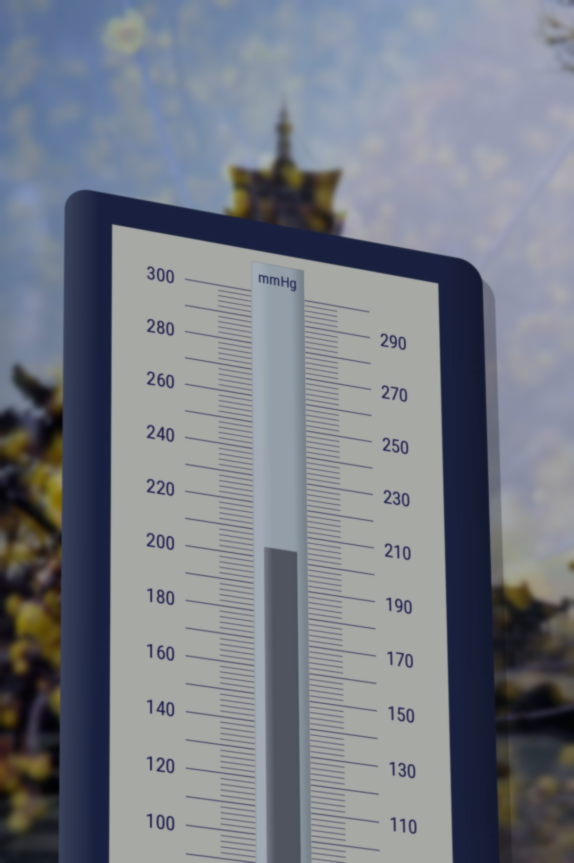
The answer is 204 mmHg
